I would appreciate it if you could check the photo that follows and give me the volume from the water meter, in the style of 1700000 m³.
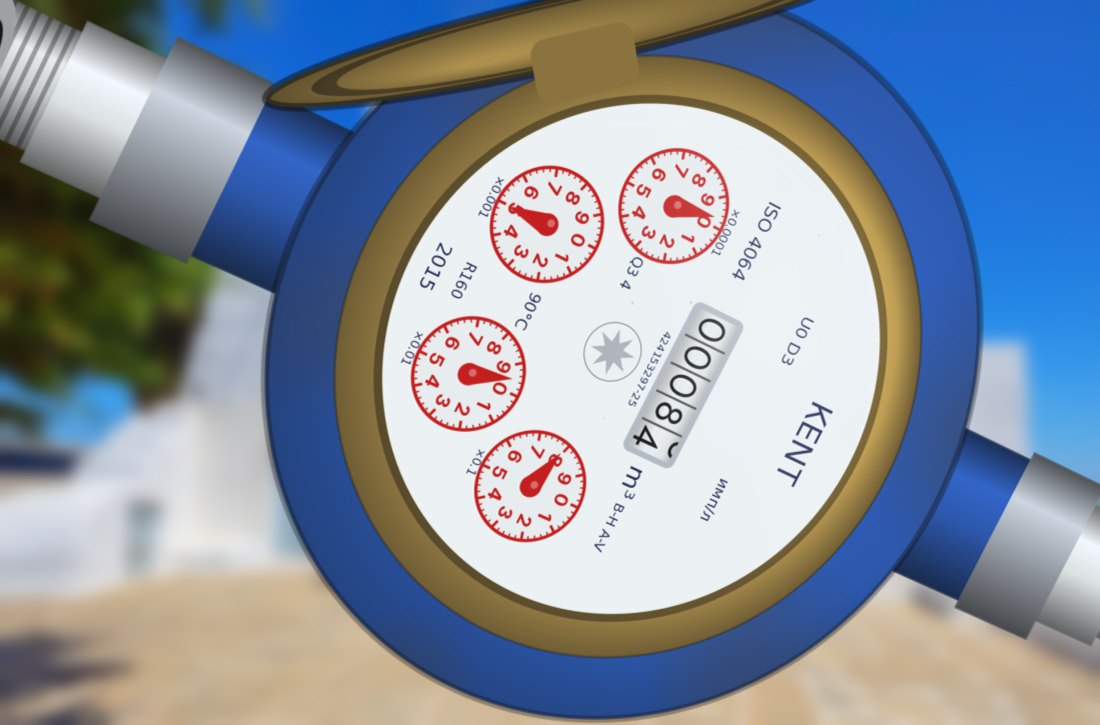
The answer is 83.7949 m³
